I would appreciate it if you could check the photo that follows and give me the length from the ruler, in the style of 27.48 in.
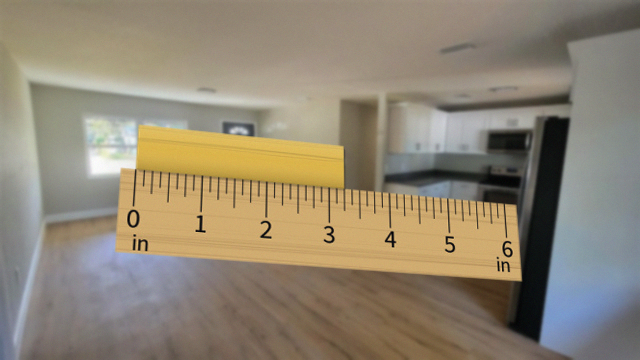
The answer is 3.25 in
